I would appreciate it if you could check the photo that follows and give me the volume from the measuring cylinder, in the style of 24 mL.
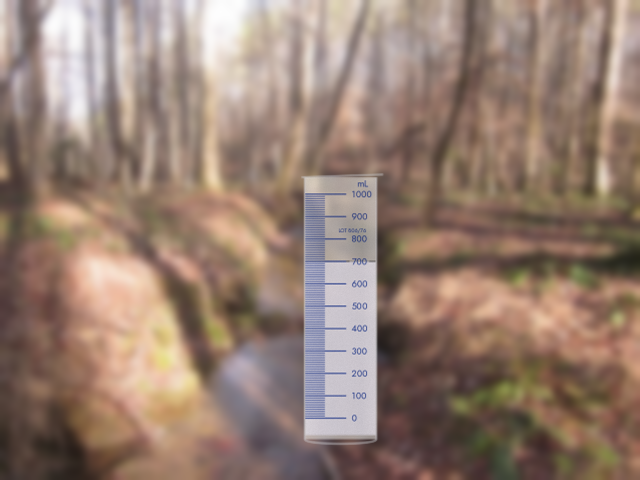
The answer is 700 mL
